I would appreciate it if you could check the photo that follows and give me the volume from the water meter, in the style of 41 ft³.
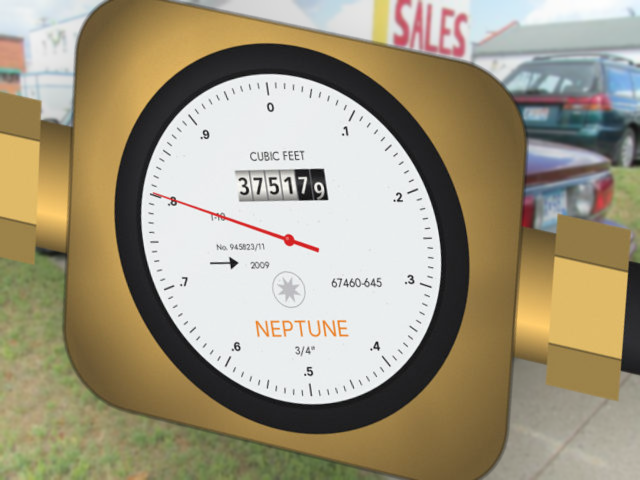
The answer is 375178.80 ft³
